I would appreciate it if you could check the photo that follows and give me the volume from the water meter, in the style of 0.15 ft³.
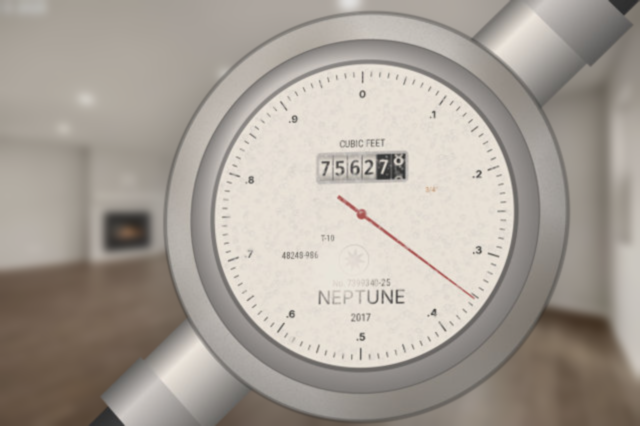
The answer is 756278.35 ft³
